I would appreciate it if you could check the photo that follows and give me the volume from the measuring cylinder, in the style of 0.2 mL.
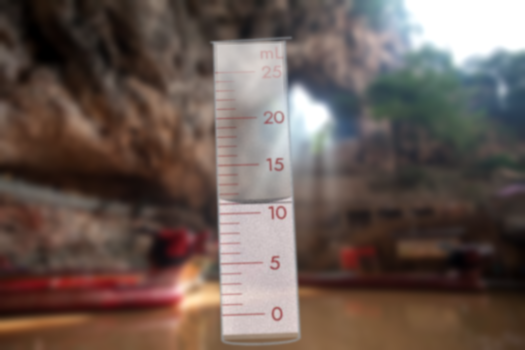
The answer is 11 mL
